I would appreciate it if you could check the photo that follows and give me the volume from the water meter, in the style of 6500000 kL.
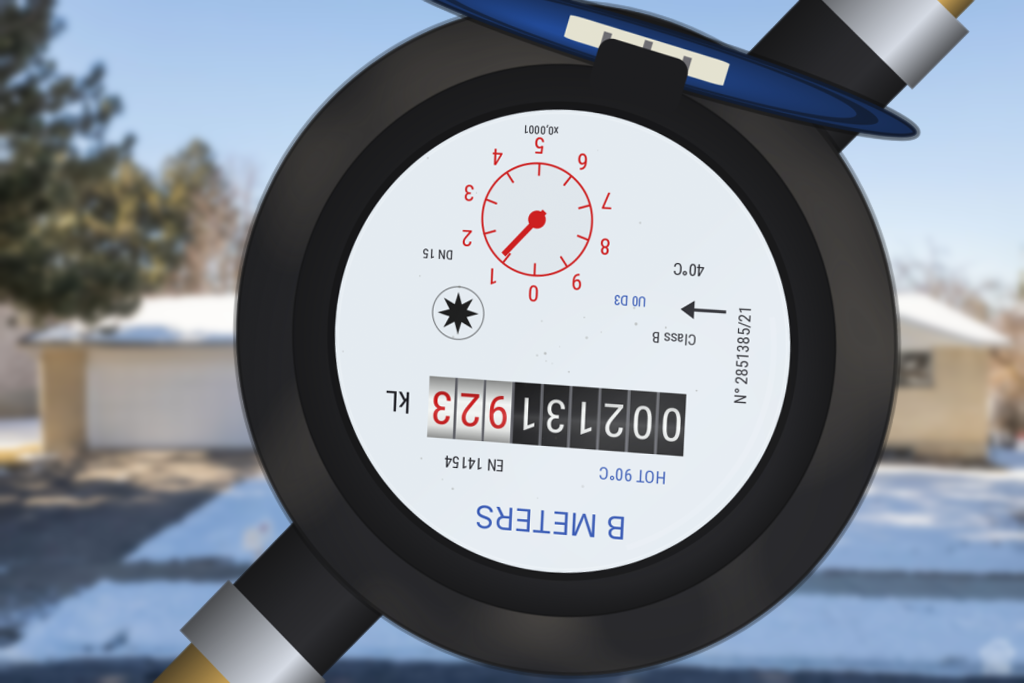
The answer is 2131.9231 kL
